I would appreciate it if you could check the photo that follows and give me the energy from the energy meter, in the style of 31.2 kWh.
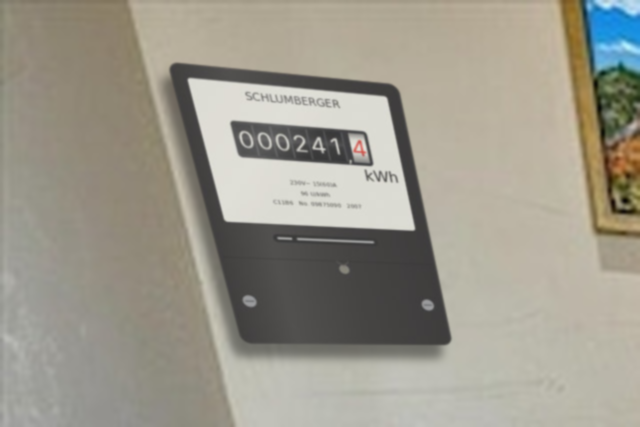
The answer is 241.4 kWh
